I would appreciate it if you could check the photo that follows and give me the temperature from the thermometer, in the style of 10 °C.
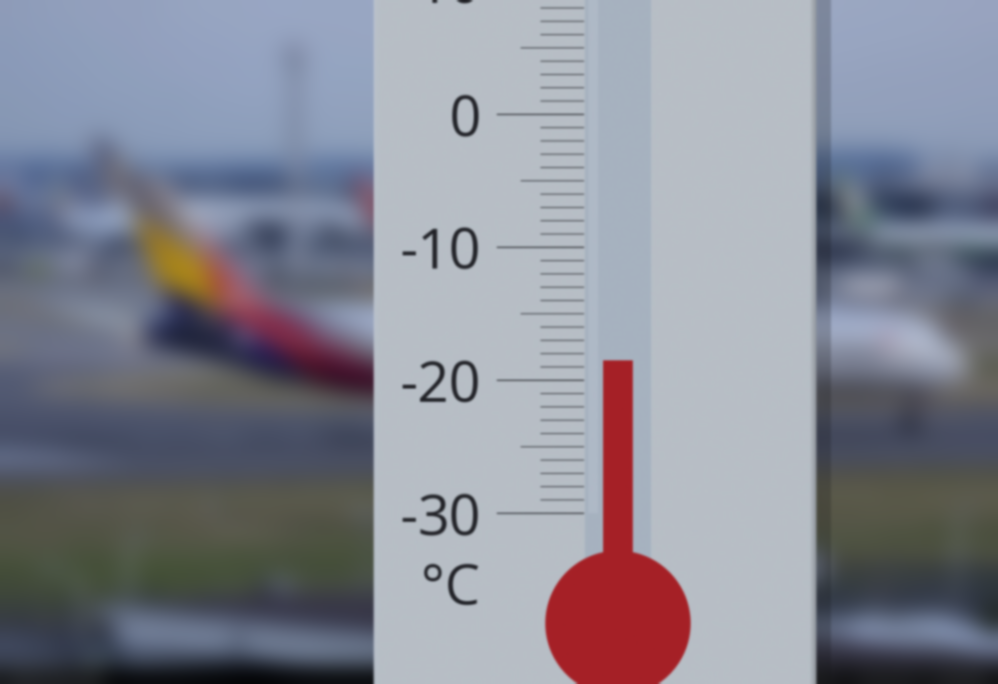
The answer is -18.5 °C
